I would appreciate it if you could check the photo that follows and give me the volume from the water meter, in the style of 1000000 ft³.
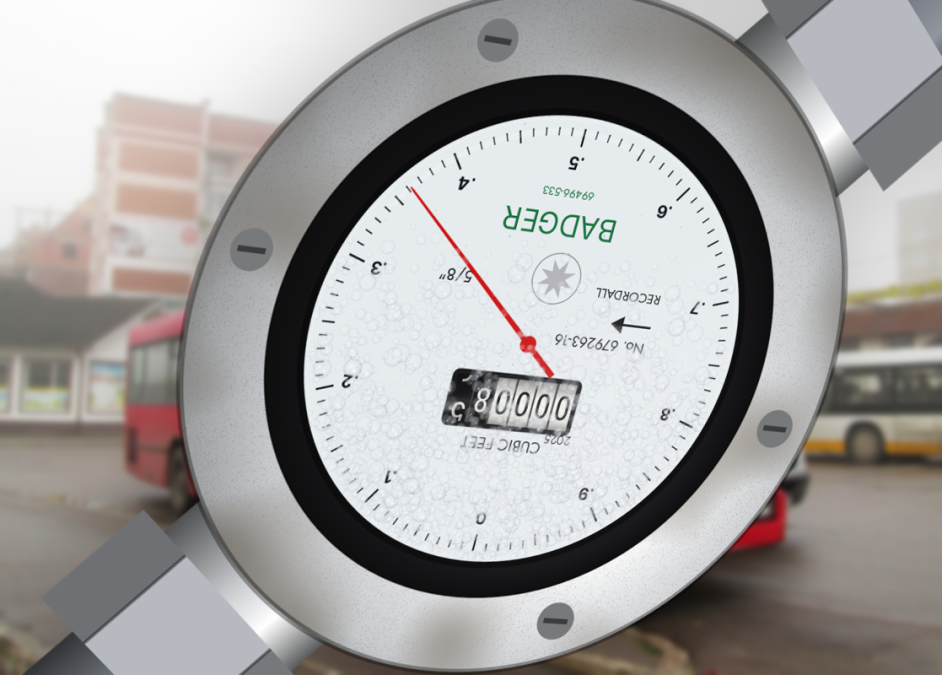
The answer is 85.36 ft³
